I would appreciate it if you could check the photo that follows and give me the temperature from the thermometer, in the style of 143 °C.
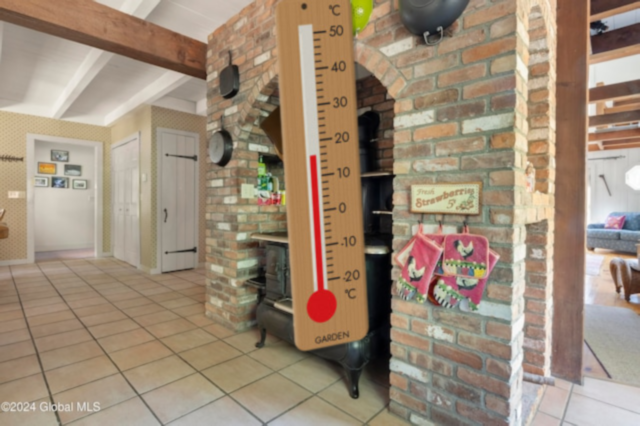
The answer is 16 °C
